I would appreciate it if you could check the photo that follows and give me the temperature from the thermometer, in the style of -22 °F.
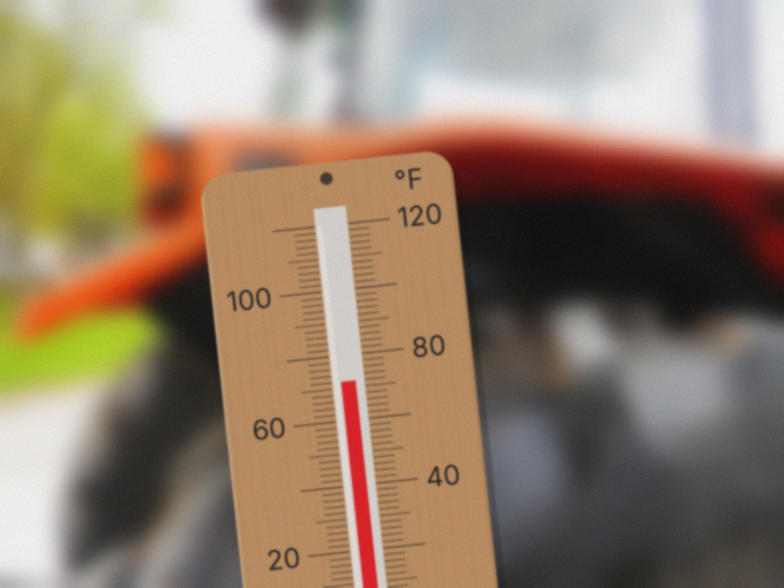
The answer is 72 °F
